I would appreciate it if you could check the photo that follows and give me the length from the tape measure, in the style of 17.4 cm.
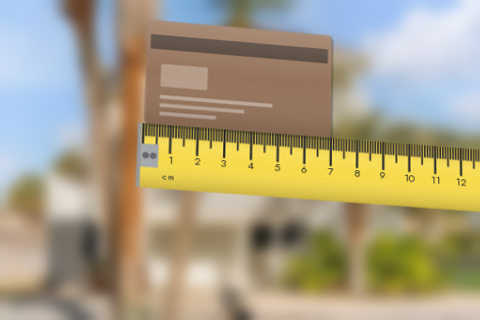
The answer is 7 cm
